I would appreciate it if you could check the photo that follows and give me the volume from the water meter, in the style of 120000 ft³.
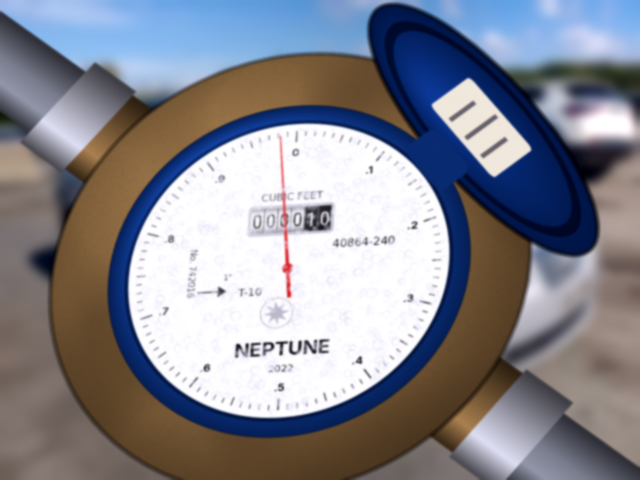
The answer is 9.98 ft³
